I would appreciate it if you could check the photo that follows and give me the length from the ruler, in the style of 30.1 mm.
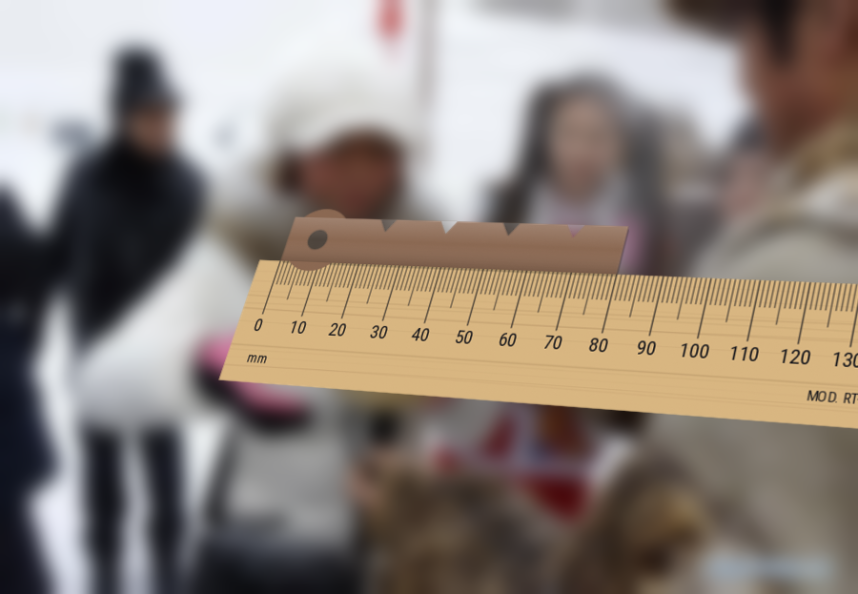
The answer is 80 mm
